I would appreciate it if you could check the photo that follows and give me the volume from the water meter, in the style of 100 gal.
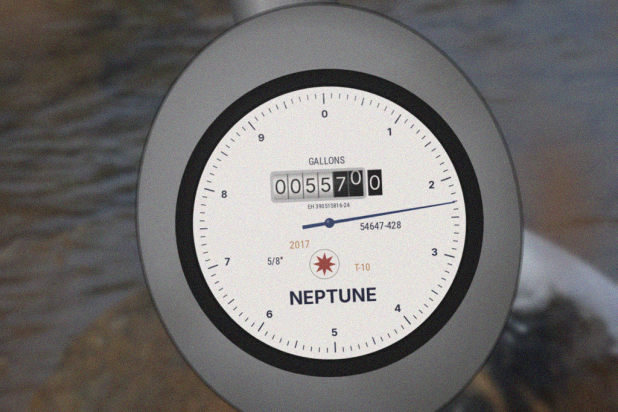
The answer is 55702.3 gal
